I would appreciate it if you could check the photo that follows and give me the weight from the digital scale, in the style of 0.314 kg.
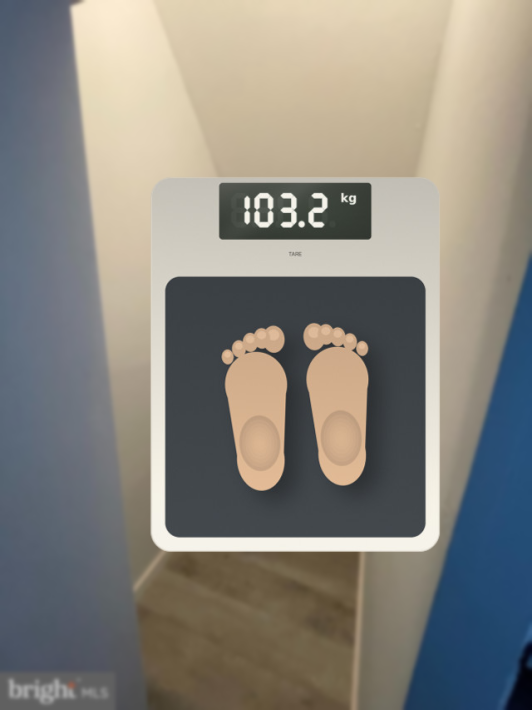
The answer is 103.2 kg
